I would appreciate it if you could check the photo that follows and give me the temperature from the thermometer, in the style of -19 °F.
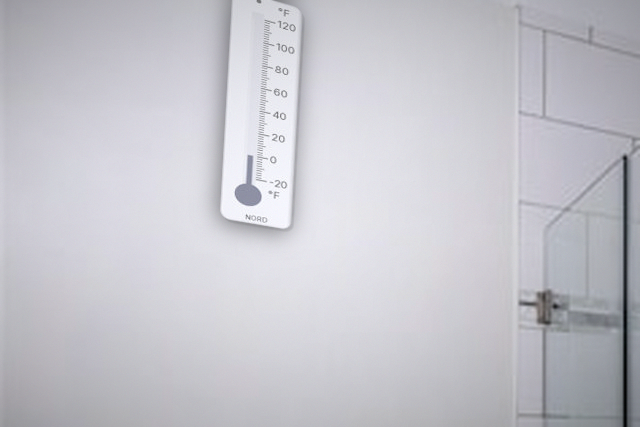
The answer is 0 °F
